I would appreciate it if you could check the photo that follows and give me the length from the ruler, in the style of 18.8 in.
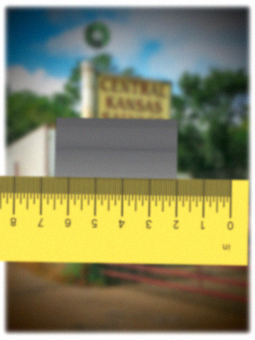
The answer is 4.5 in
